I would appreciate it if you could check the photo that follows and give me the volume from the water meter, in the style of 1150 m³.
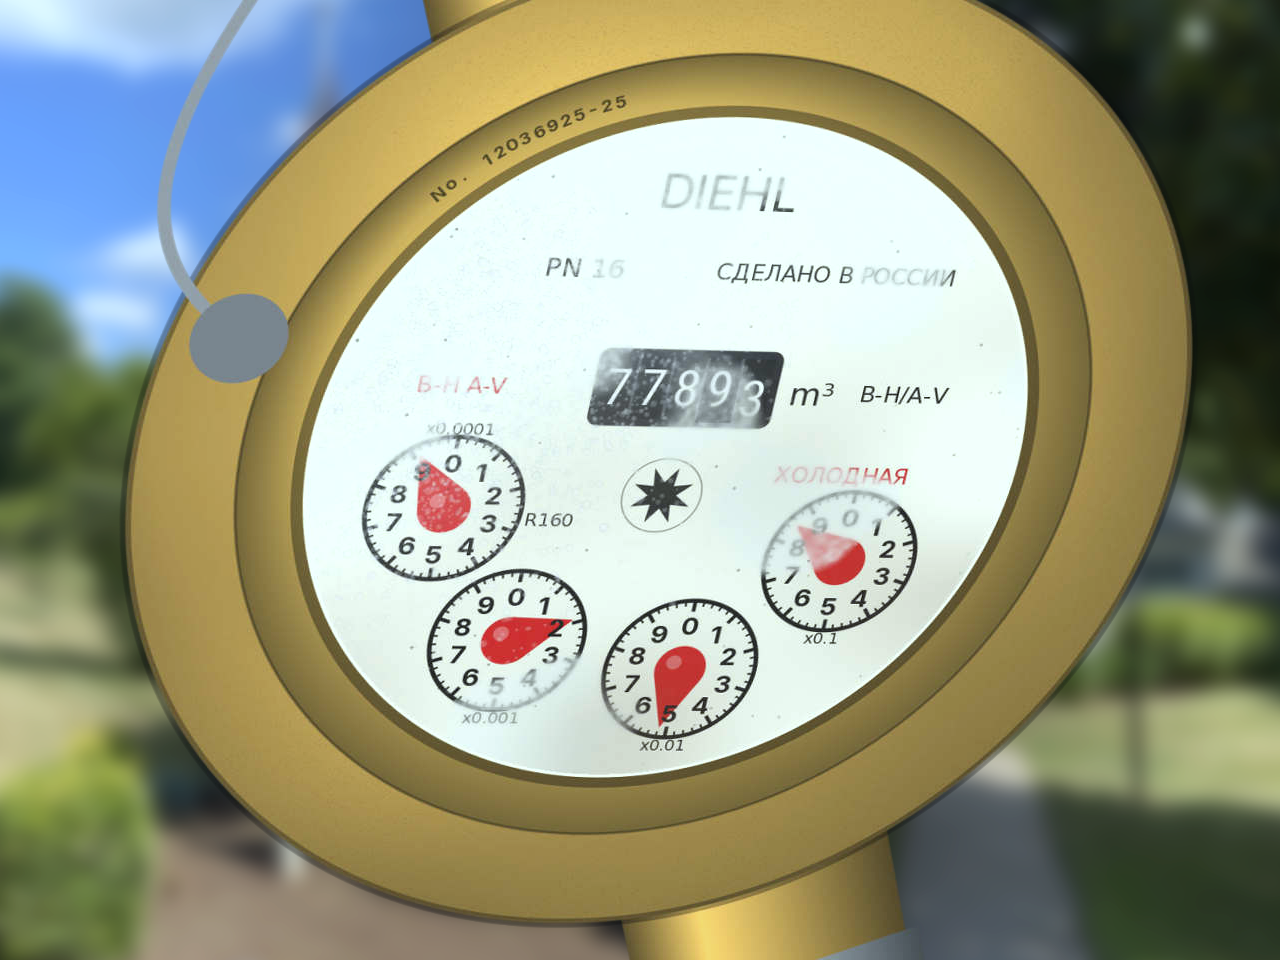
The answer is 77892.8519 m³
